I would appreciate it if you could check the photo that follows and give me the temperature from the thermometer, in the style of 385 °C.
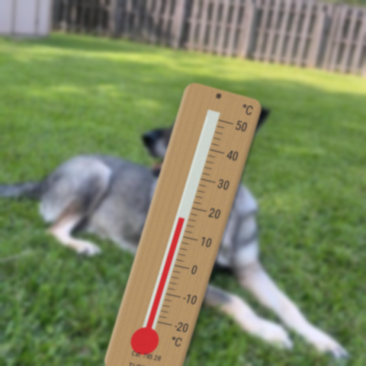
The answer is 16 °C
